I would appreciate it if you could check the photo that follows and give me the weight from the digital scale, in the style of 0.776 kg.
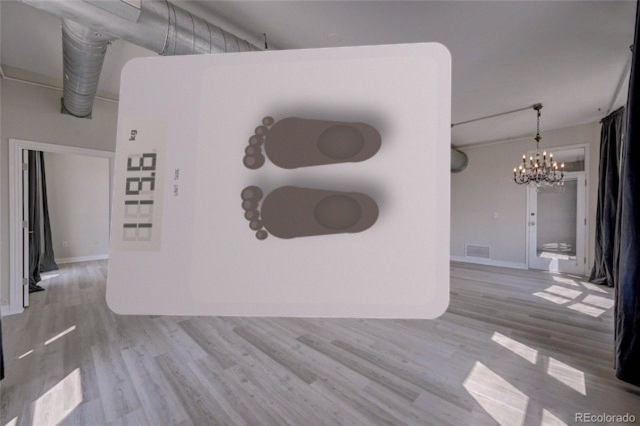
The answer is 119.6 kg
